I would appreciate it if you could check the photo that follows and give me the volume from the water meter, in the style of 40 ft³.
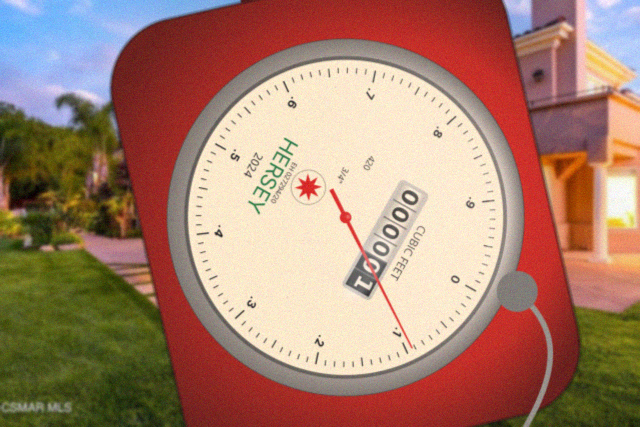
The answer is 1.09 ft³
